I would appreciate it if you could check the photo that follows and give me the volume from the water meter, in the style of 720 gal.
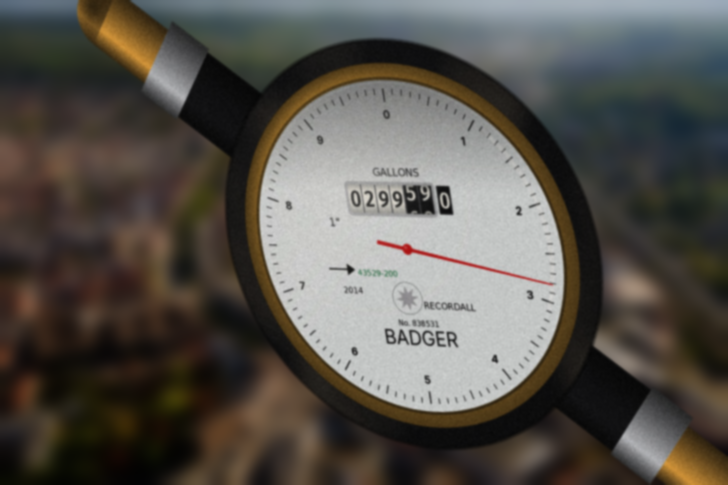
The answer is 299592.8 gal
